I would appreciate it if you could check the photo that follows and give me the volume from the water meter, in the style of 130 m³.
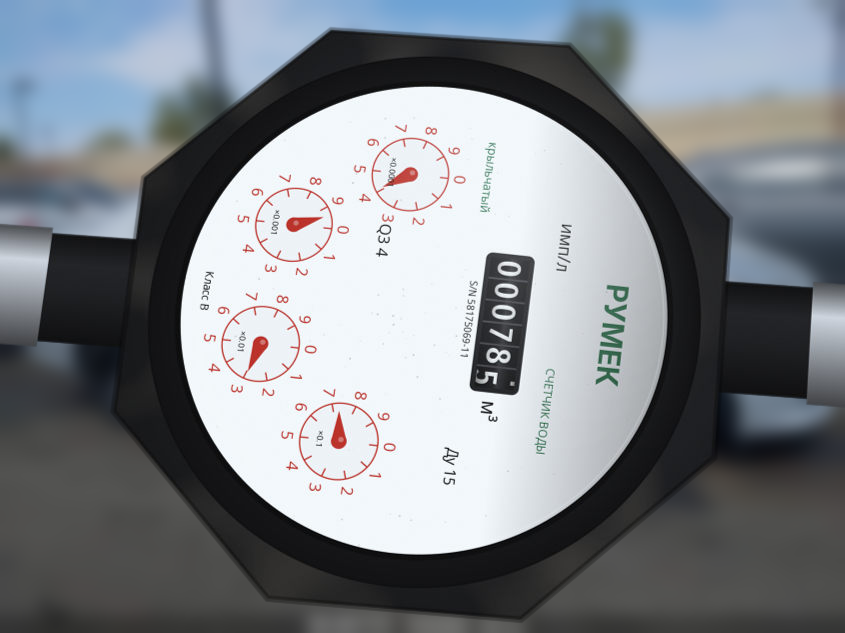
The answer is 784.7294 m³
